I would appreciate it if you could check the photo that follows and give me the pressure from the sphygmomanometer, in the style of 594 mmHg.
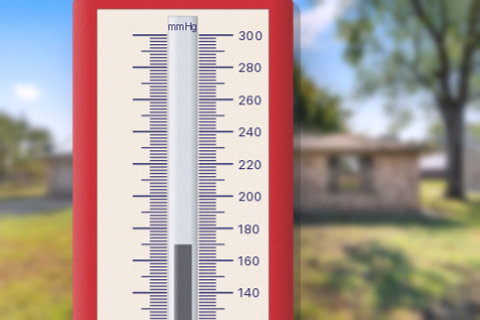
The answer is 170 mmHg
